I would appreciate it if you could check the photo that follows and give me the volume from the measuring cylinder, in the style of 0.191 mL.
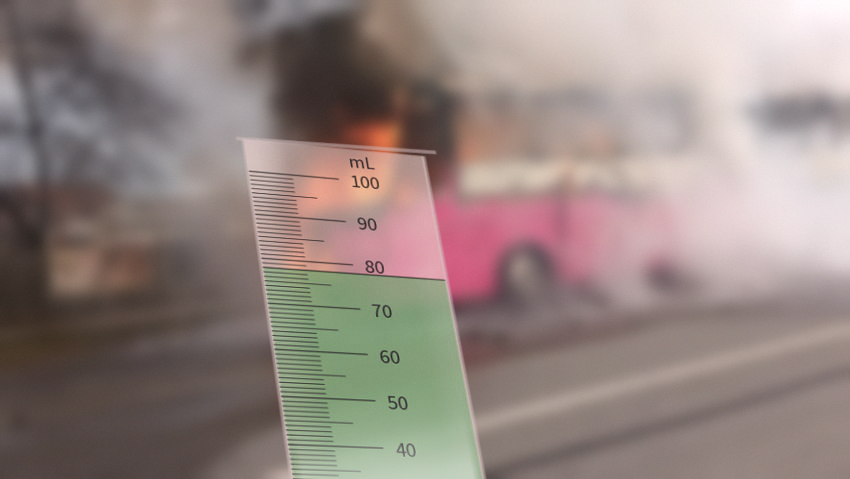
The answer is 78 mL
